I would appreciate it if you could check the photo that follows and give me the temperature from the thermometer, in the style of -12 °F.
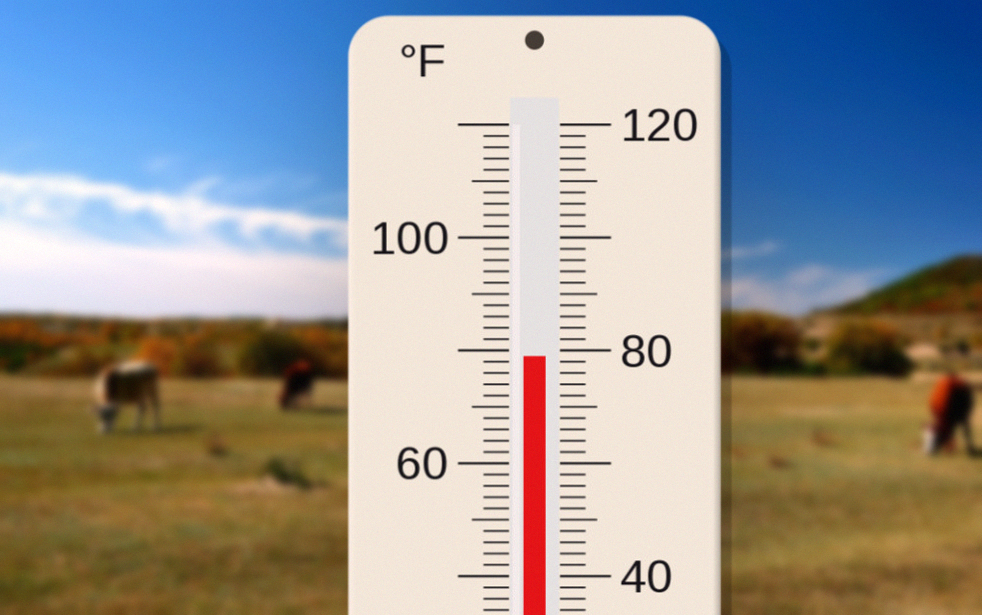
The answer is 79 °F
